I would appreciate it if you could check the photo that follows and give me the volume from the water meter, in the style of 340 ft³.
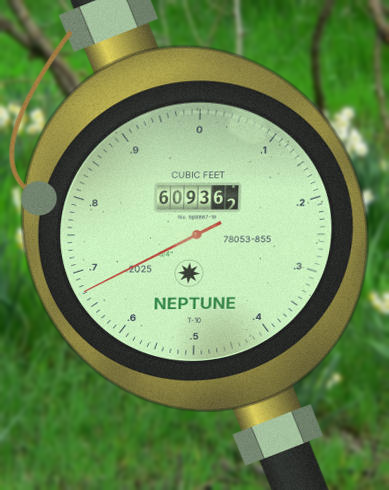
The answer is 609361.67 ft³
